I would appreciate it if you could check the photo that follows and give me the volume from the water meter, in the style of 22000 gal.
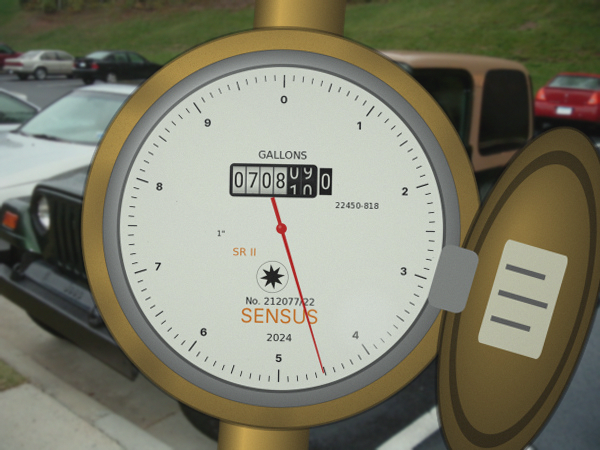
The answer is 708094.5 gal
